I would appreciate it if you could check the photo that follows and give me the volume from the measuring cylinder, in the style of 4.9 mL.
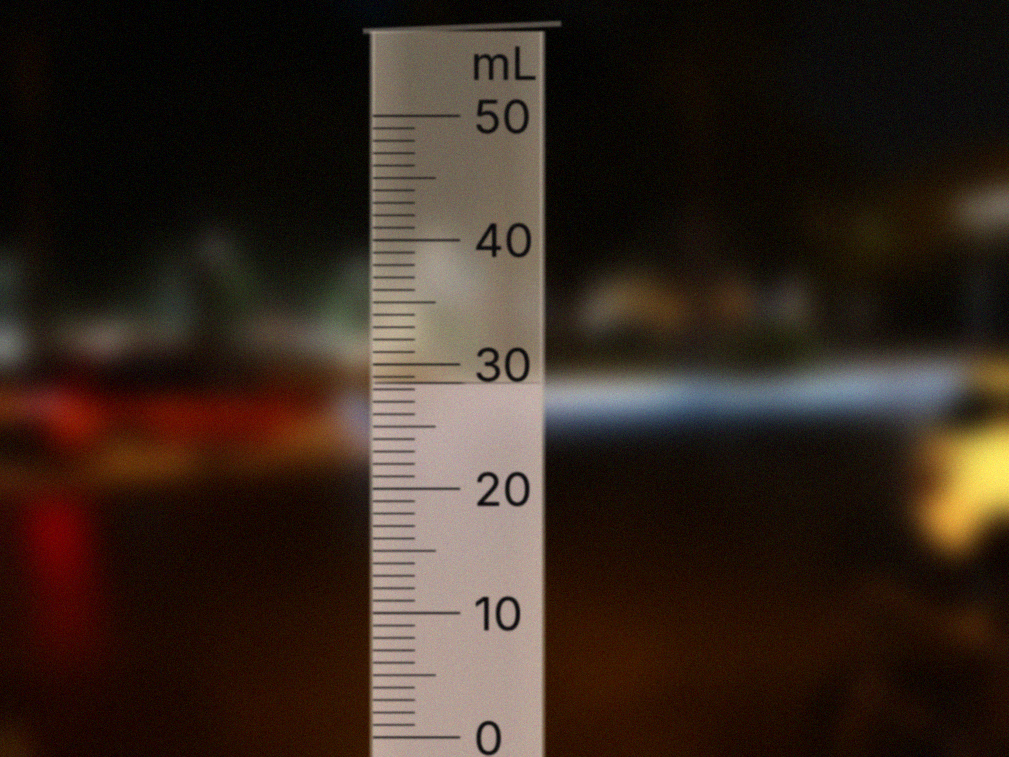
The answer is 28.5 mL
